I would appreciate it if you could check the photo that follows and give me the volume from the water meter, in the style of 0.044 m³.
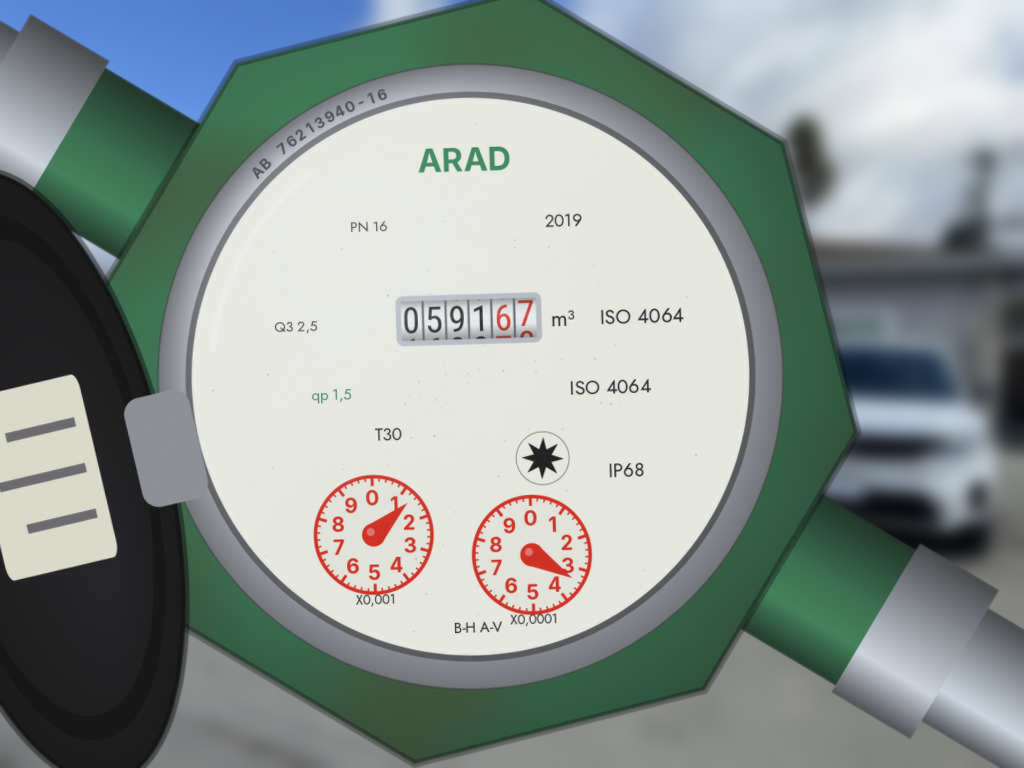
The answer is 591.6713 m³
